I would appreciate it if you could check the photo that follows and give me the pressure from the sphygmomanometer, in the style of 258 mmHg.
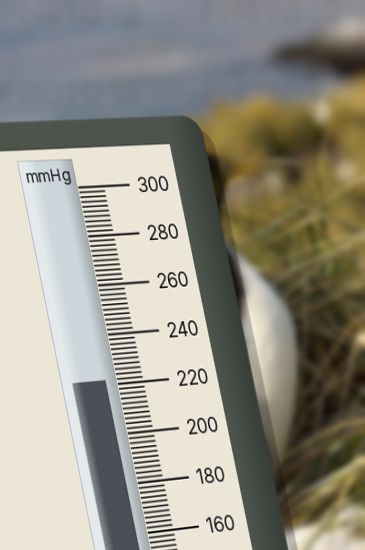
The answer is 222 mmHg
